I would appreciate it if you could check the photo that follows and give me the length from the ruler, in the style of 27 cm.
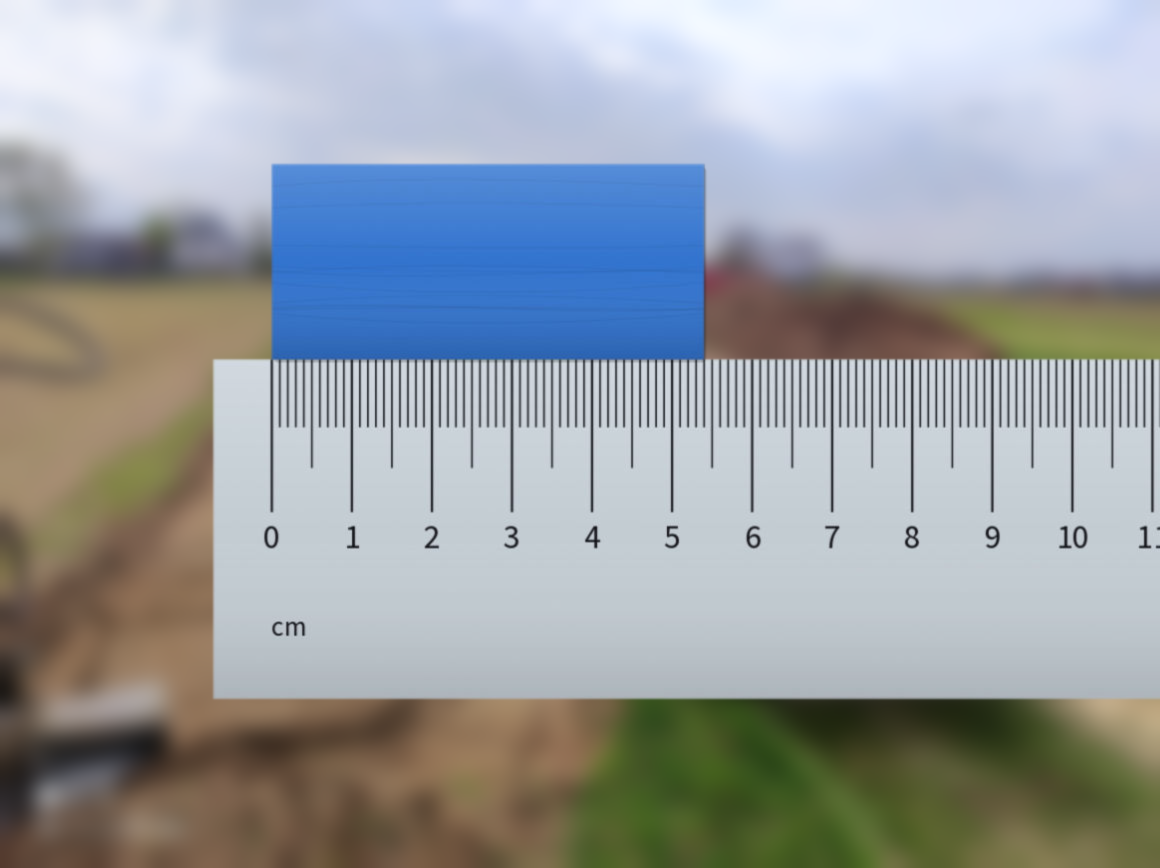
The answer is 5.4 cm
